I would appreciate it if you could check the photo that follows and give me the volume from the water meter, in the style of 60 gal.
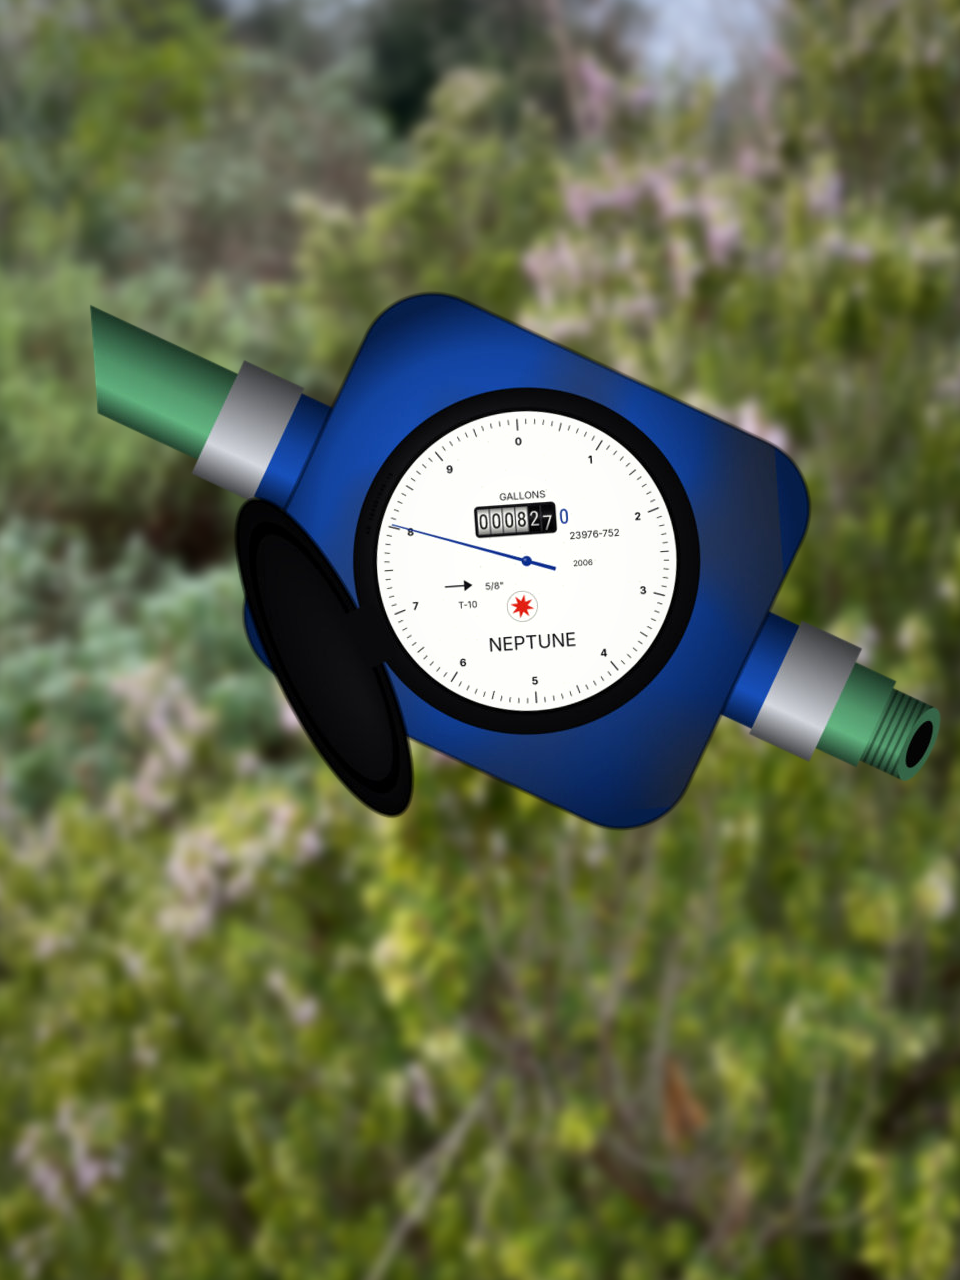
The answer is 8268.0 gal
